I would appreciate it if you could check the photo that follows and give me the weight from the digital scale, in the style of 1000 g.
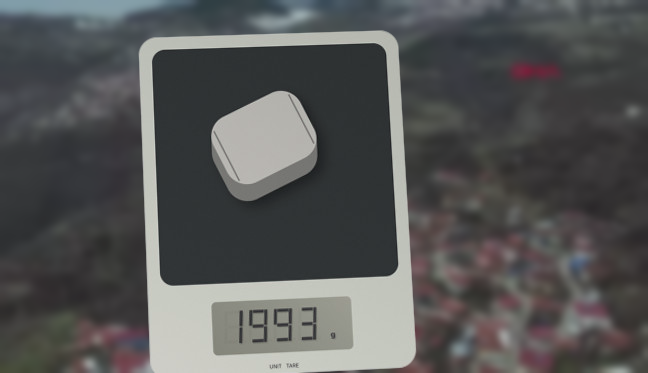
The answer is 1993 g
